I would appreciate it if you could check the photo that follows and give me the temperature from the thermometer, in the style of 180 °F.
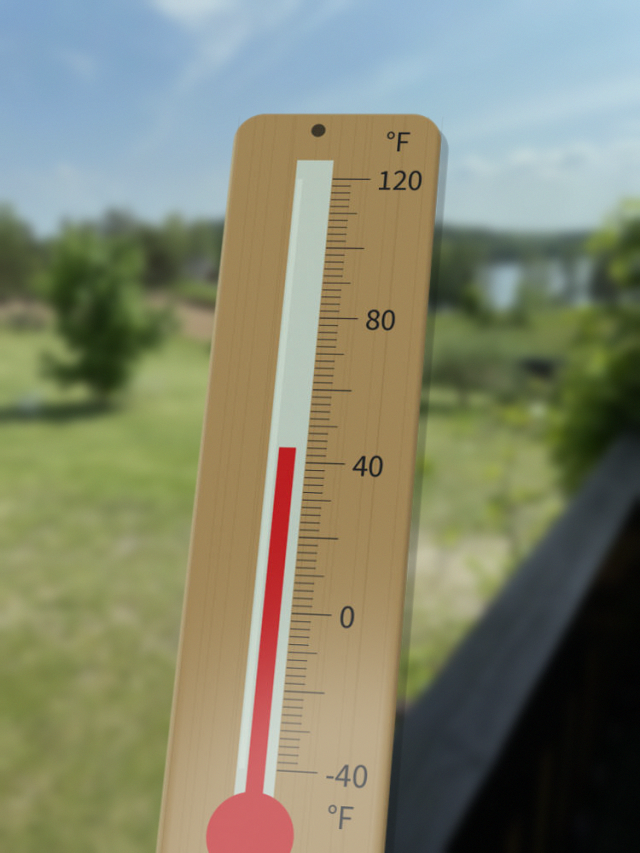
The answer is 44 °F
